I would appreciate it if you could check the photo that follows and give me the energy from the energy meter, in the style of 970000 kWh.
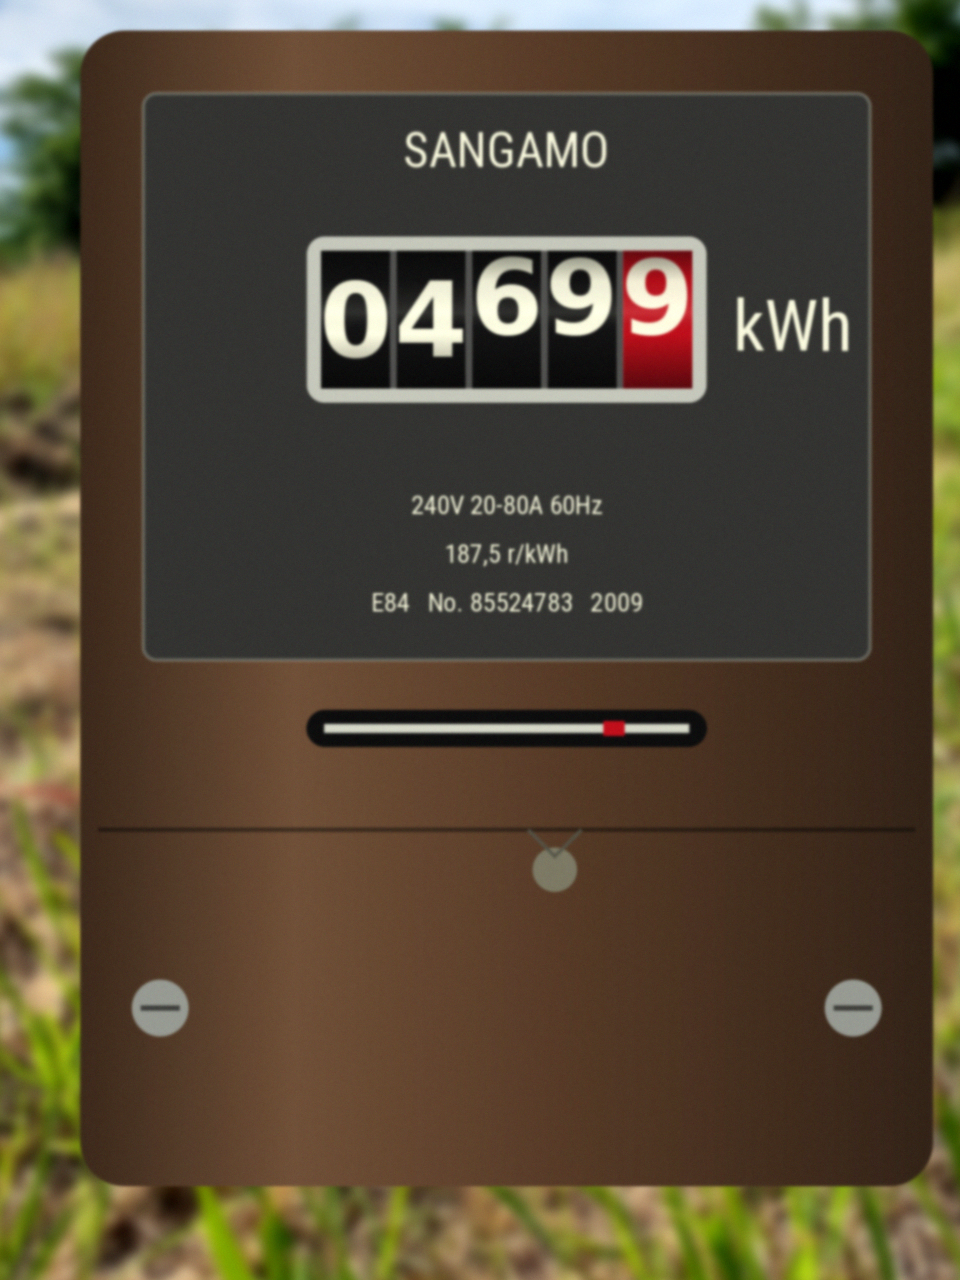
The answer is 469.9 kWh
